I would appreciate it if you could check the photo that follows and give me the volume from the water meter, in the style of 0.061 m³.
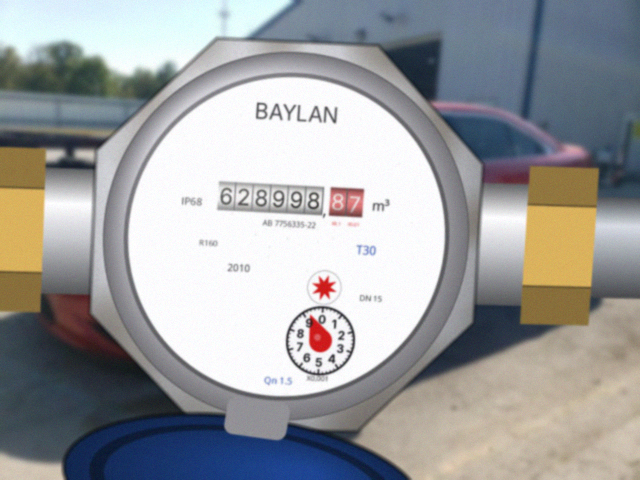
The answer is 628998.869 m³
